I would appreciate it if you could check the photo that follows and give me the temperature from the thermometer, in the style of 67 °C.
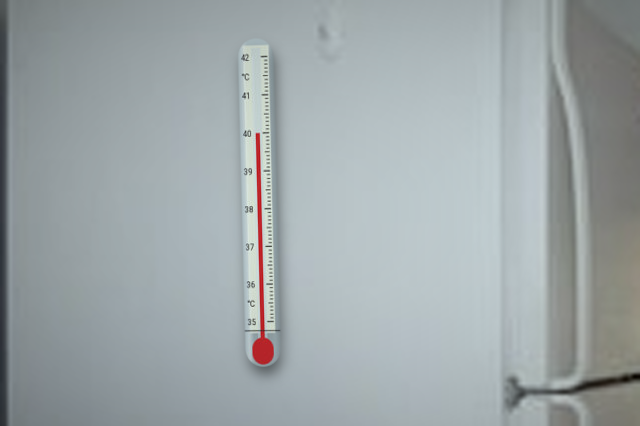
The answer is 40 °C
